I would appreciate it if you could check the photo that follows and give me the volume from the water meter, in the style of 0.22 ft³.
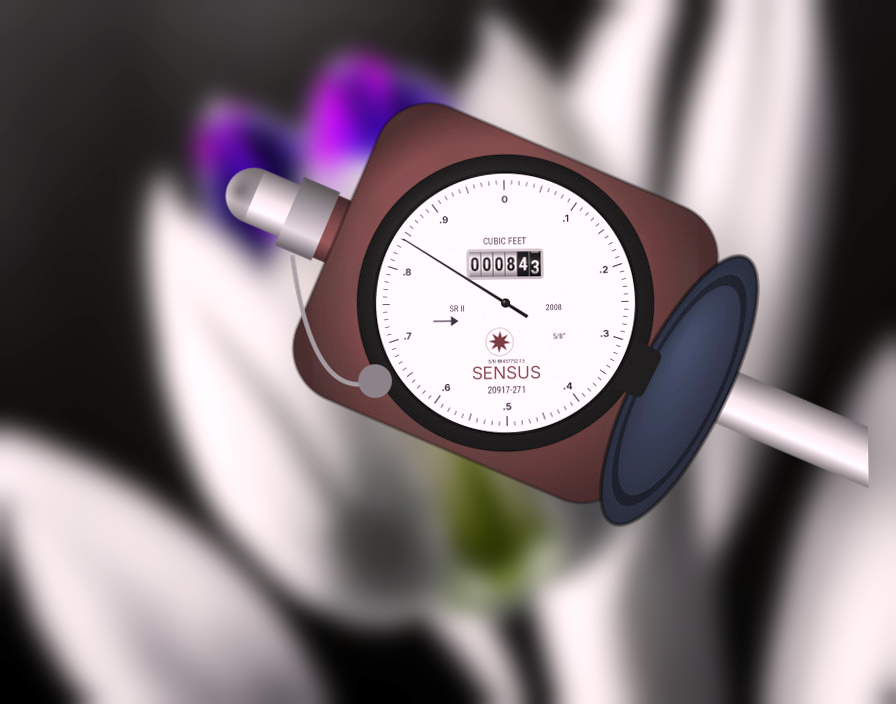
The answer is 842.84 ft³
